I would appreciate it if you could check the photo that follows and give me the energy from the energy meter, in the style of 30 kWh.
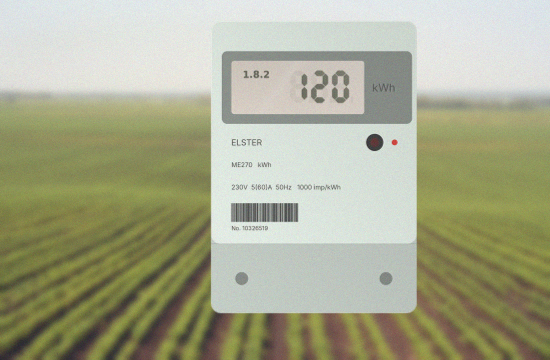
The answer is 120 kWh
